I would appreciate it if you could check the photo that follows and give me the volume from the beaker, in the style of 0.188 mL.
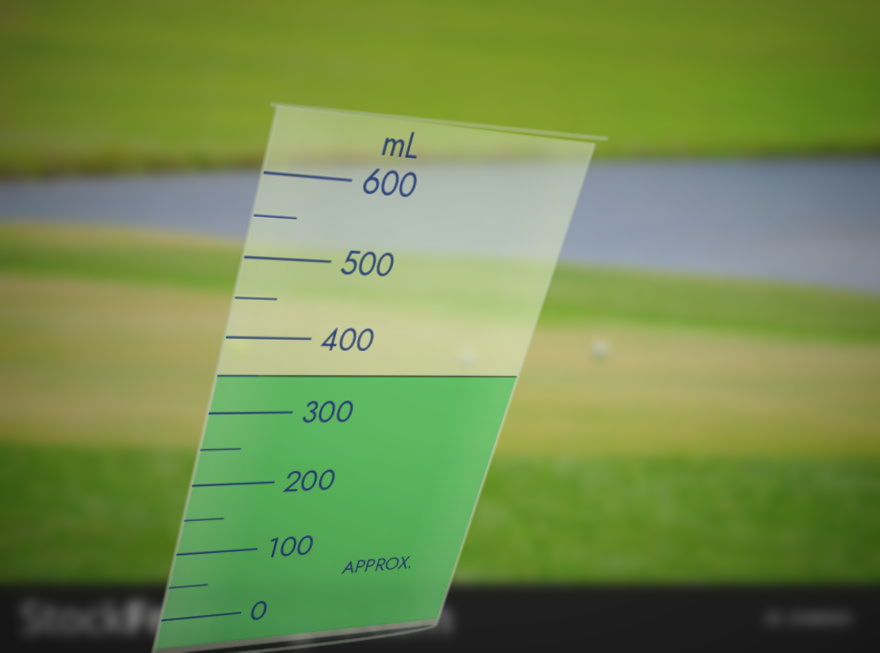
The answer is 350 mL
